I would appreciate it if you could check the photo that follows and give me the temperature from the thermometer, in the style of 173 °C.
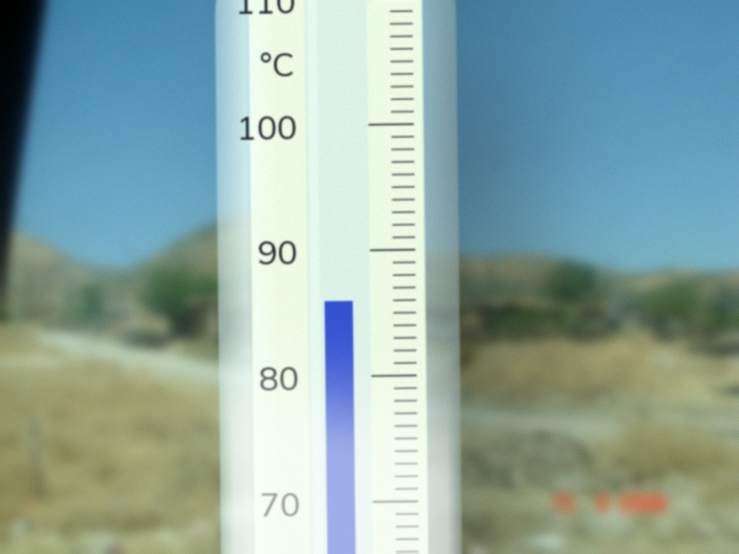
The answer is 86 °C
